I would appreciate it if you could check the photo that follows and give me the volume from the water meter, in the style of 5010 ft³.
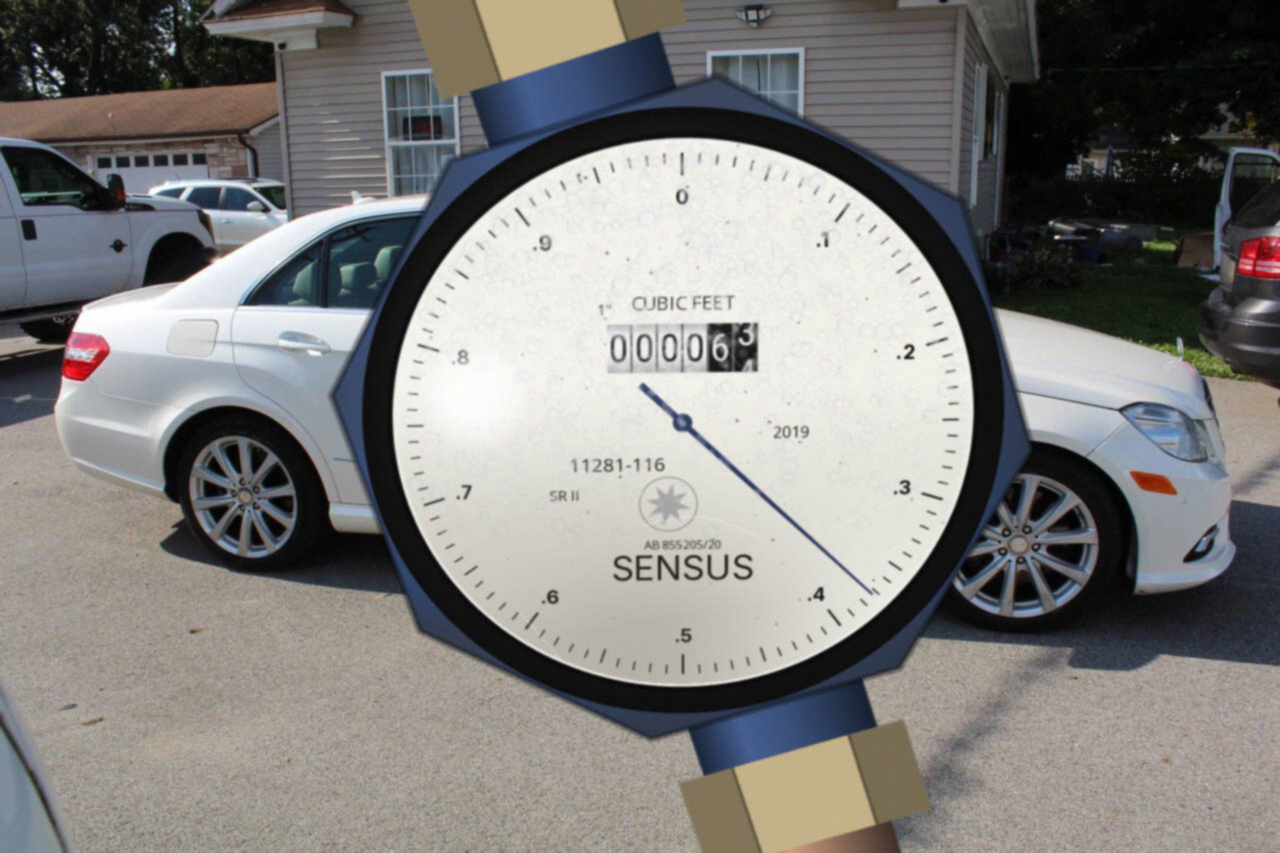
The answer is 63.37 ft³
